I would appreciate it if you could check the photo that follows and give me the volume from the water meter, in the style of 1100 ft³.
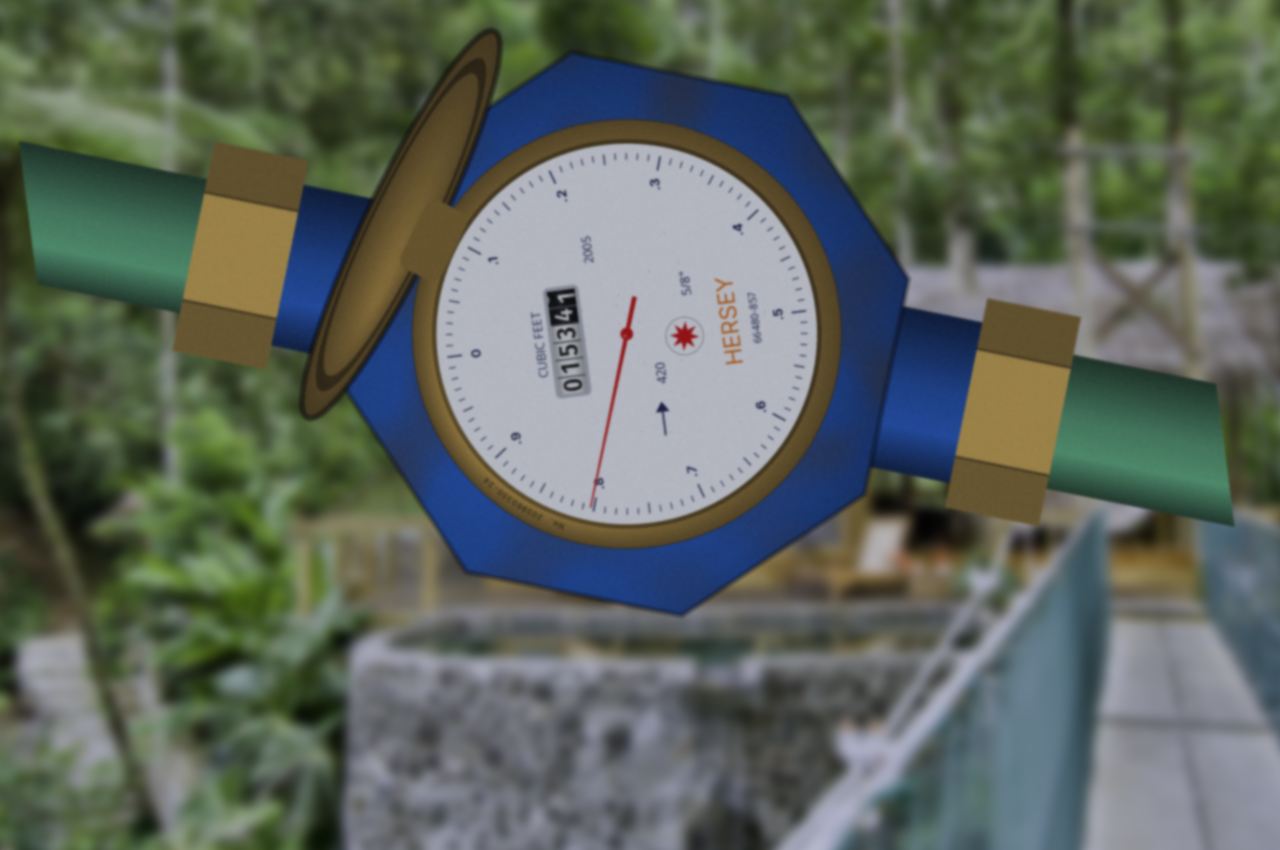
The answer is 15340.80 ft³
